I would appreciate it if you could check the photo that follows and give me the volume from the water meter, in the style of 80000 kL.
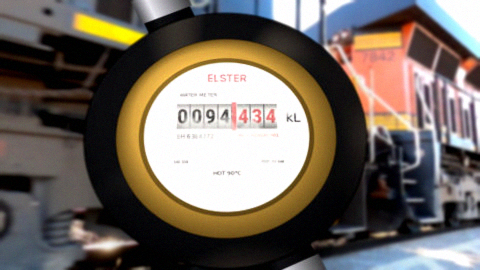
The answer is 94.434 kL
